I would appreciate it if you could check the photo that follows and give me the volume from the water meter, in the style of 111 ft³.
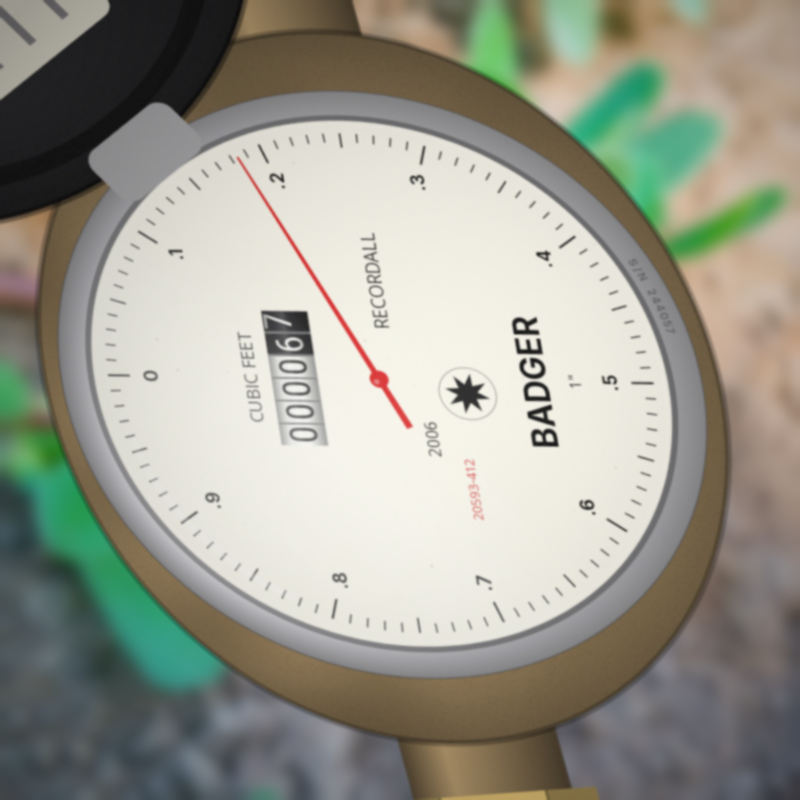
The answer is 67.18 ft³
